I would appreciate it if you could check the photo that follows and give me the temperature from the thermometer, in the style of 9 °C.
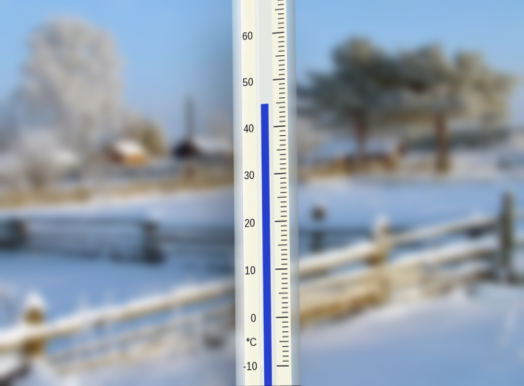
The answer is 45 °C
